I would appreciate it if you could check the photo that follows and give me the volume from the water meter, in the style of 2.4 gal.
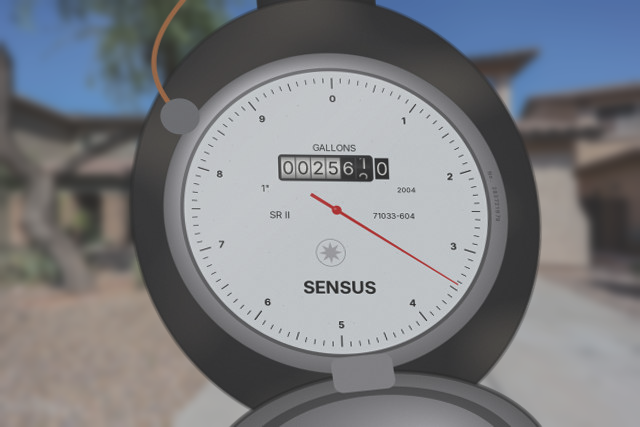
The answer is 25613.4 gal
